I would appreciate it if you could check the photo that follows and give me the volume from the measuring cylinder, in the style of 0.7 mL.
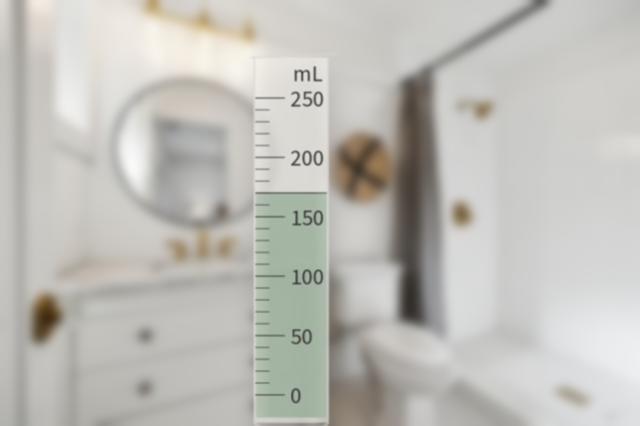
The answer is 170 mL
